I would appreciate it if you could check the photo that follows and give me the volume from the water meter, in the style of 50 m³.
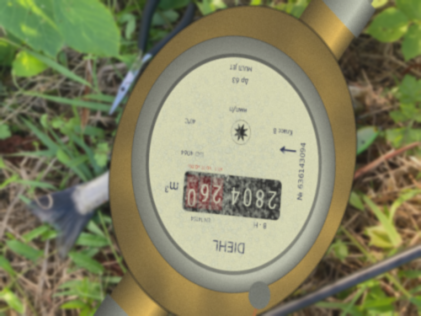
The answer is 2804.260 m³
